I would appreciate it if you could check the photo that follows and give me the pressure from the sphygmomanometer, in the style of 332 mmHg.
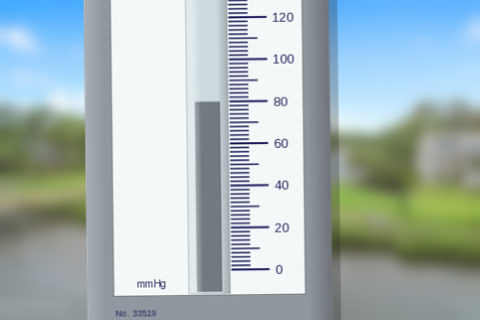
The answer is 80 mmHg
